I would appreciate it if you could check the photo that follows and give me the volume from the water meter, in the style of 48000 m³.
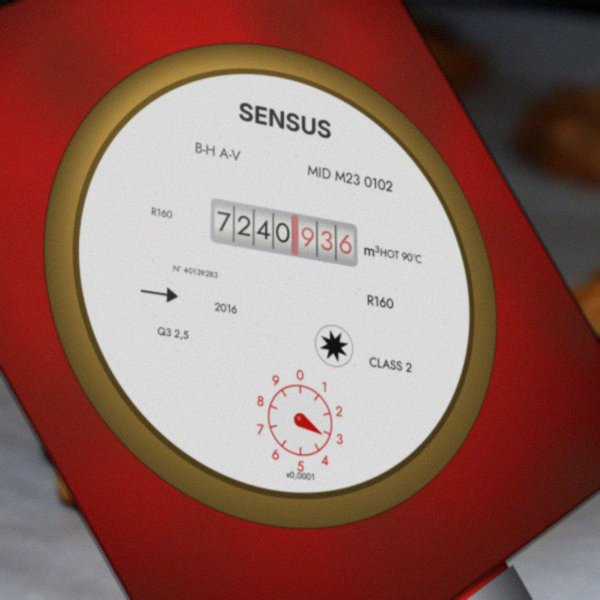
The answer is 7240.9363 m³
